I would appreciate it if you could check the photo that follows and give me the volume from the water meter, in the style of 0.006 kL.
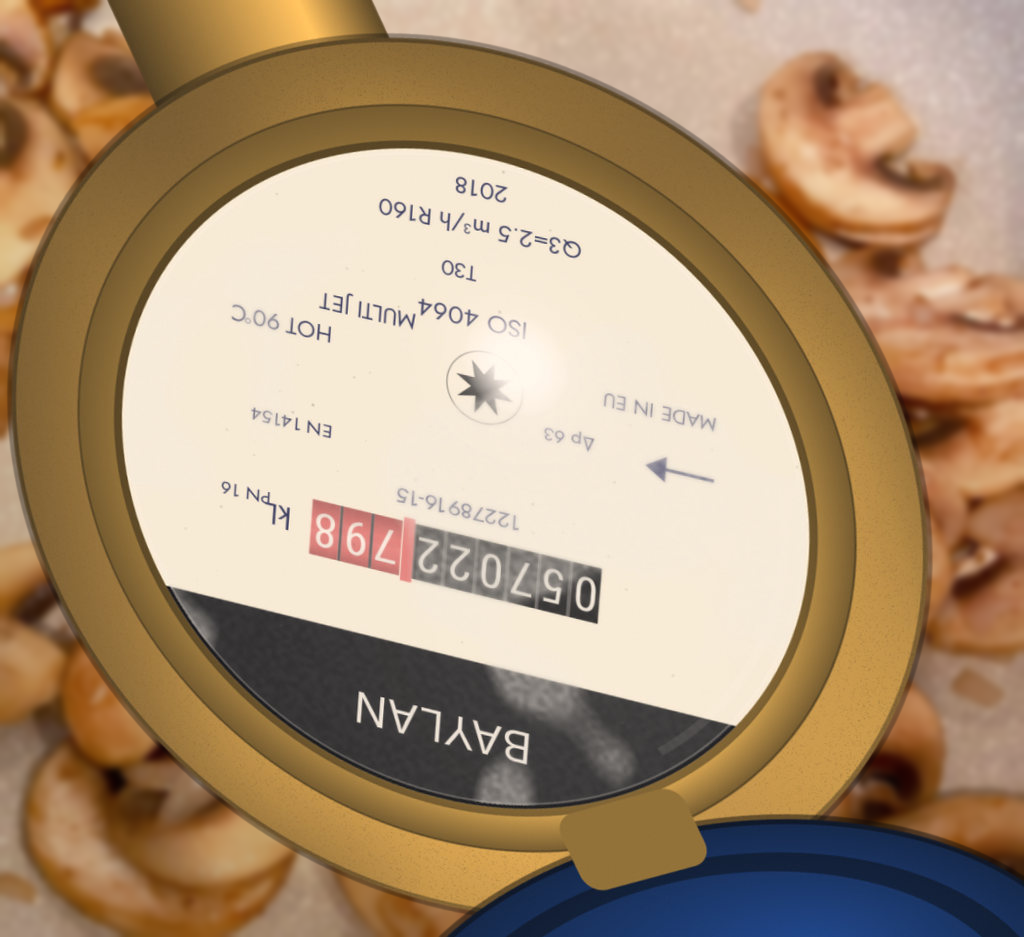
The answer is 57022.798 kL
